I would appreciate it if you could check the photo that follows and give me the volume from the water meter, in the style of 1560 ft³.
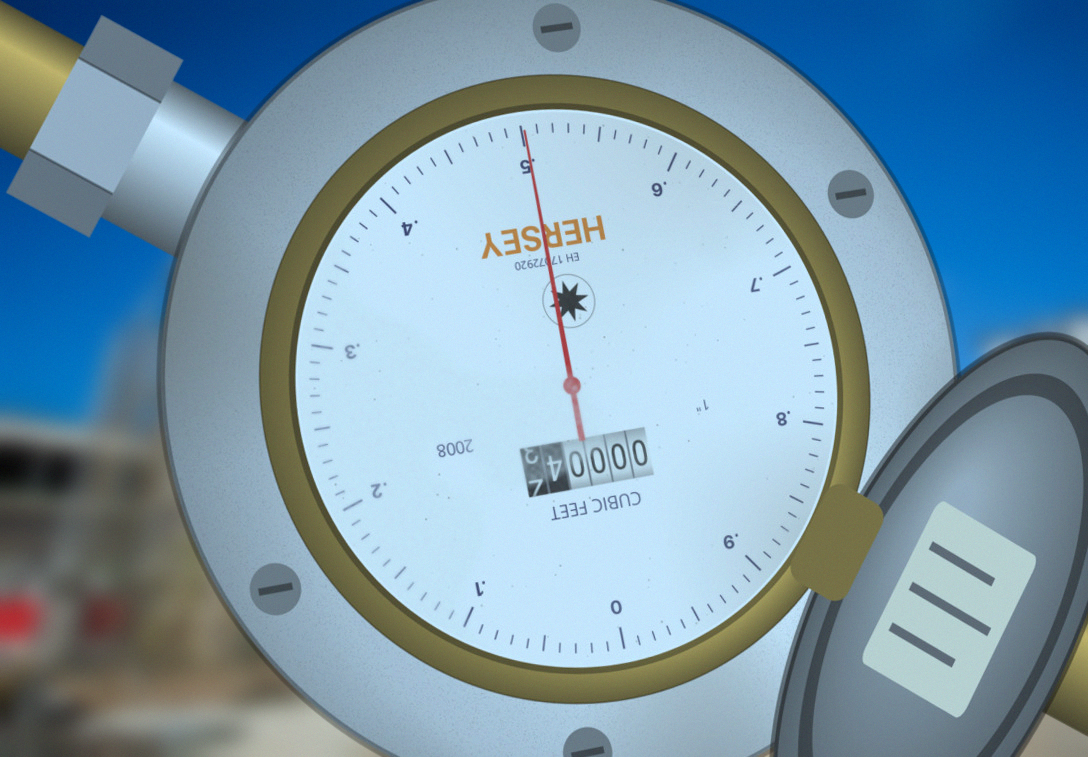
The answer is 42.50 ft³
